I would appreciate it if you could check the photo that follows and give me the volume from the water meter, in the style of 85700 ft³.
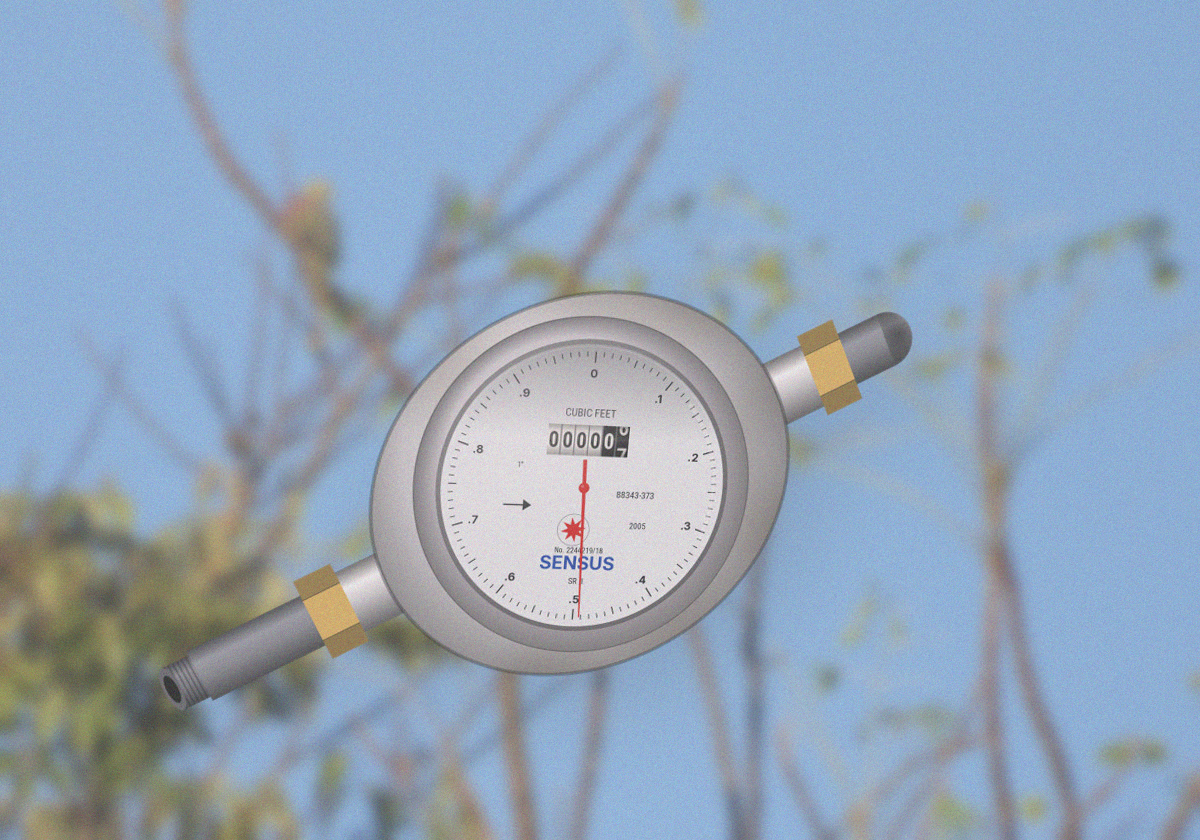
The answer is 6.49 ft³
